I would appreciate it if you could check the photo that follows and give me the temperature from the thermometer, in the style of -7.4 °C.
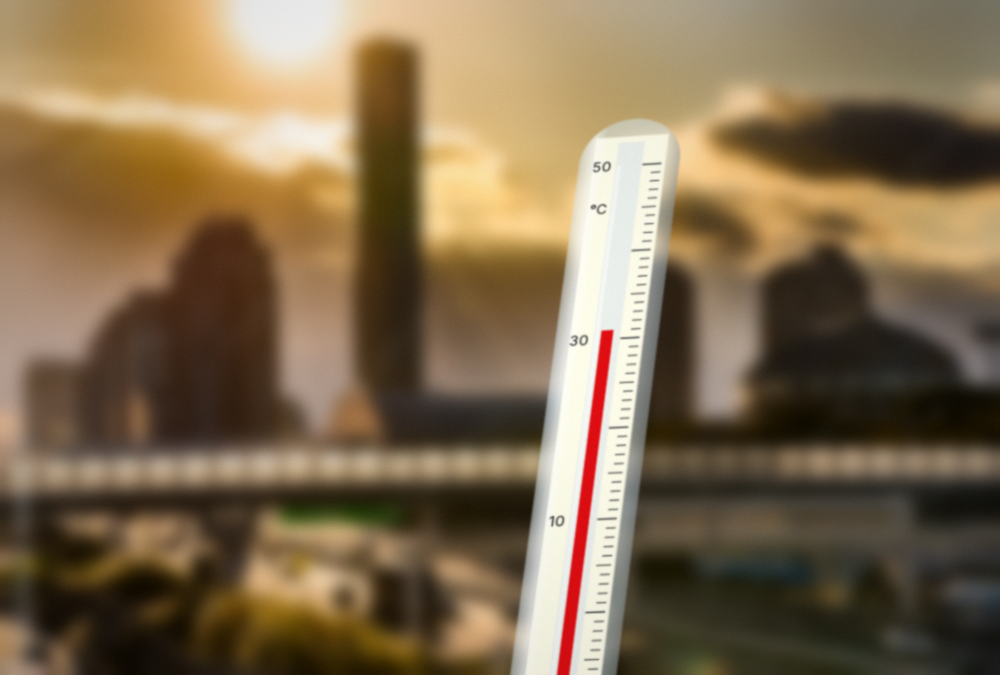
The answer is 31 °C
